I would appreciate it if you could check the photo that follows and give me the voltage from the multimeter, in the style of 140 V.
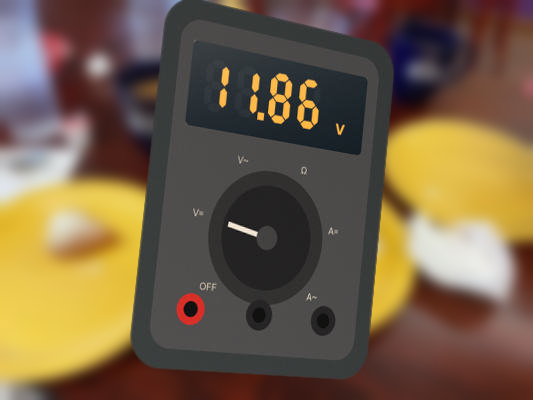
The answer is 11.86 V
